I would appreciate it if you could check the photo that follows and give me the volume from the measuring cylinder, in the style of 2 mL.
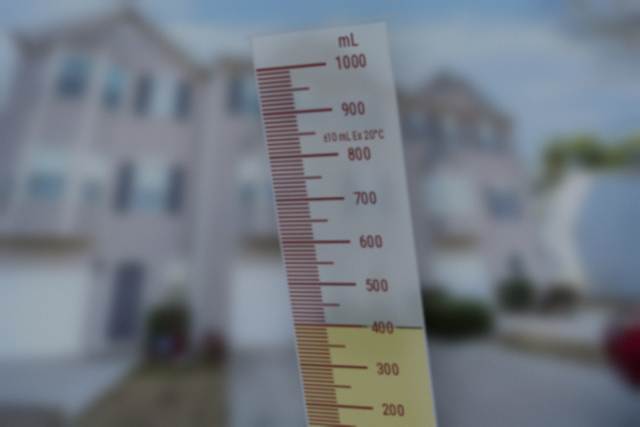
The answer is 400 mL
